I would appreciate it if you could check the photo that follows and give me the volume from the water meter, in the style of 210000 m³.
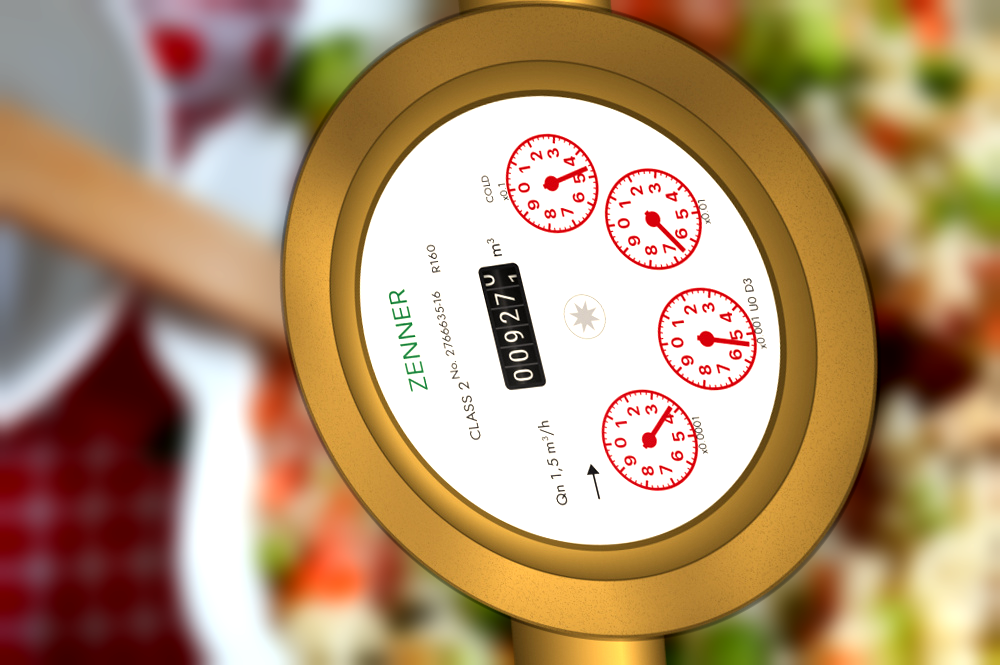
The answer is 9270.4653 m³
